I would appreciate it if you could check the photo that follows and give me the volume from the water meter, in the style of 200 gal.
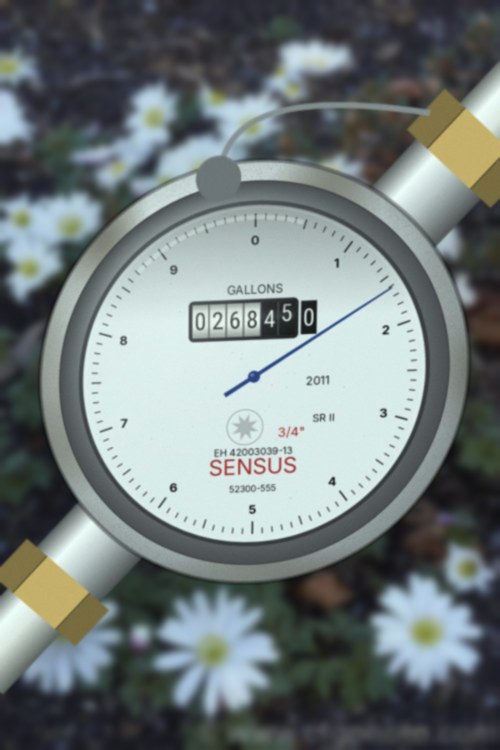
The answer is 268451.6 gal
